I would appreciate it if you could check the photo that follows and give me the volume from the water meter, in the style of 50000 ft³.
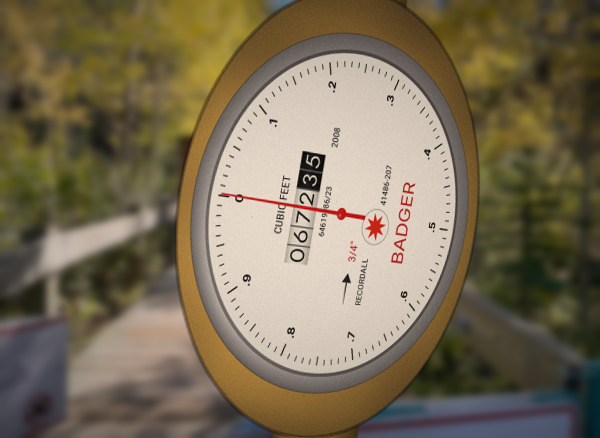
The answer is 67235.00 ft³
